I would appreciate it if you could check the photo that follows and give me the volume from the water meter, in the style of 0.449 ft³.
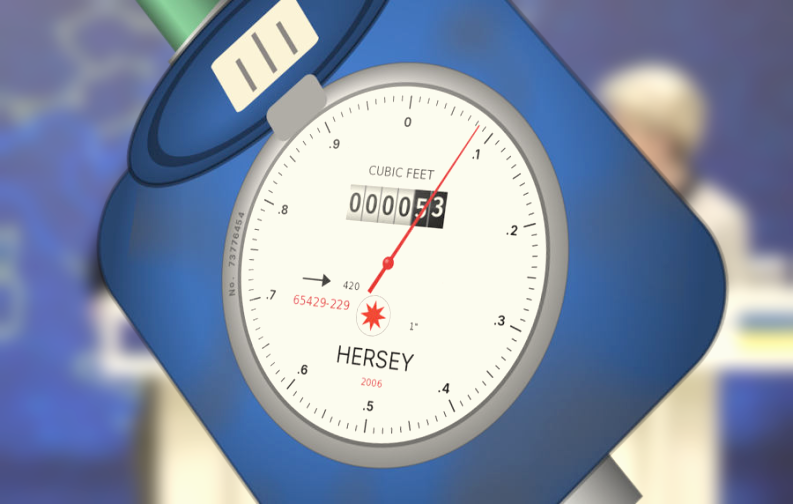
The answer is 53.08 ft³
